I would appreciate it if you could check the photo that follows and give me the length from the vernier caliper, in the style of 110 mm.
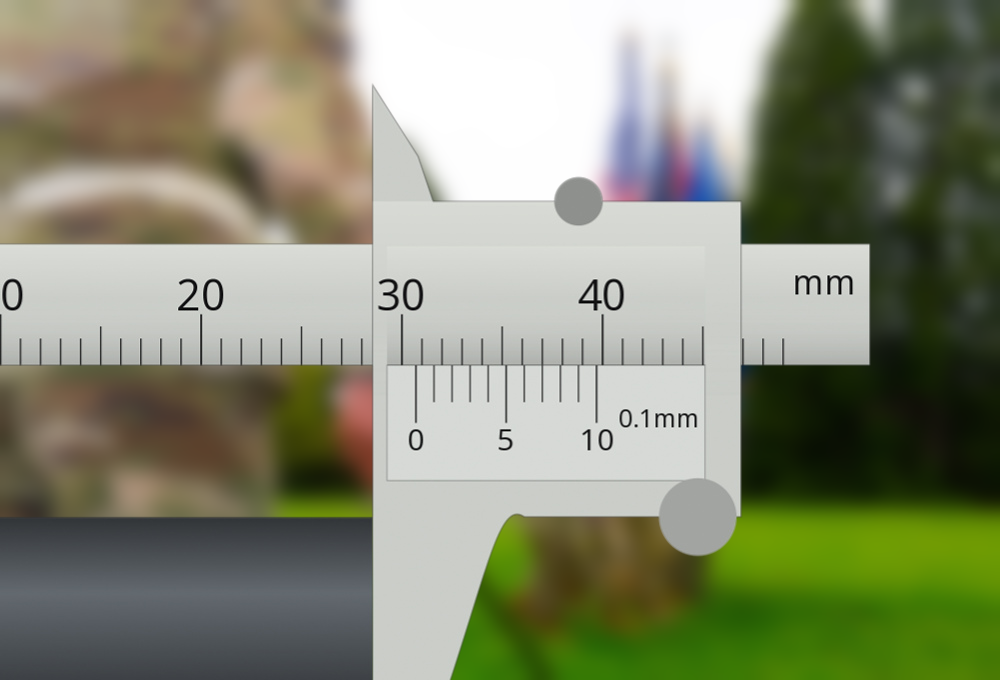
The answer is 30.7 mm
